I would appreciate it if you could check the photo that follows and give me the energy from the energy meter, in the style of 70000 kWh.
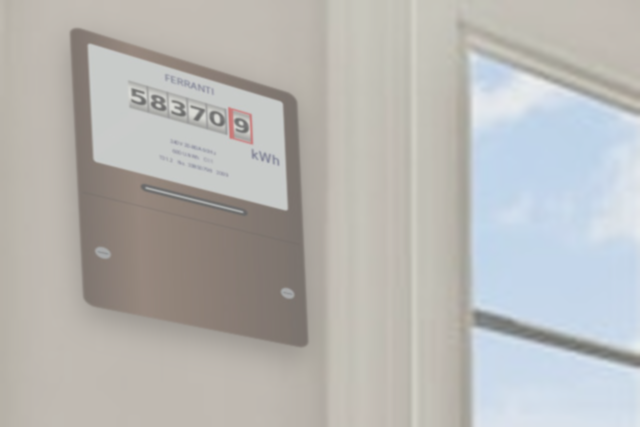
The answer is 58370.9 kWh
